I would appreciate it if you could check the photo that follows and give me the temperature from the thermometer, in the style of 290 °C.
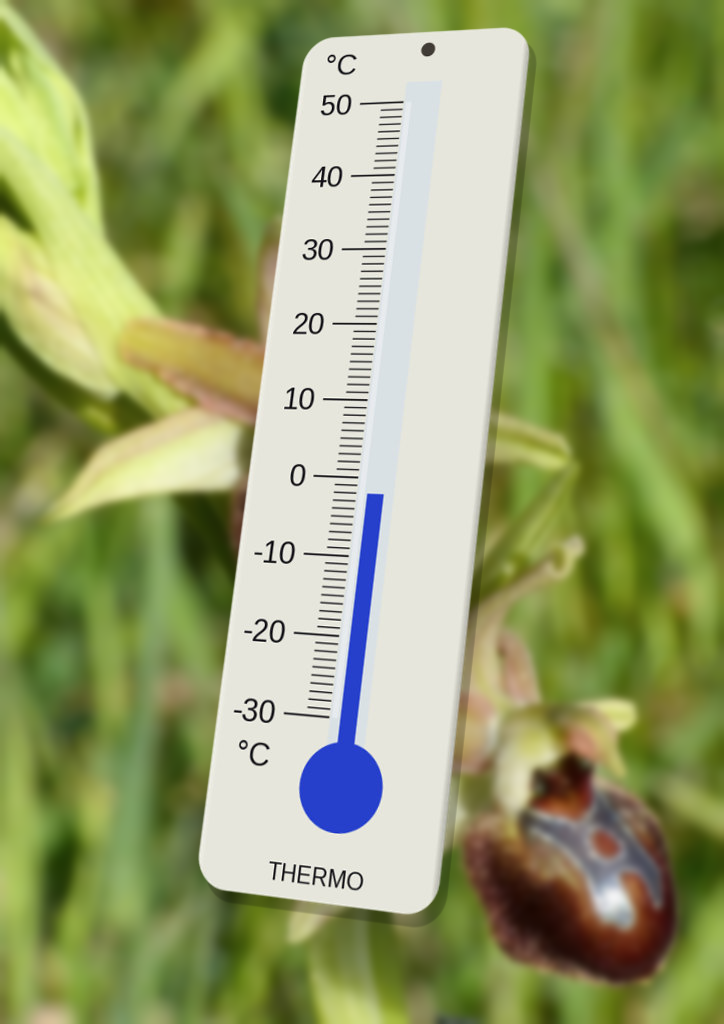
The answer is -2 °C
